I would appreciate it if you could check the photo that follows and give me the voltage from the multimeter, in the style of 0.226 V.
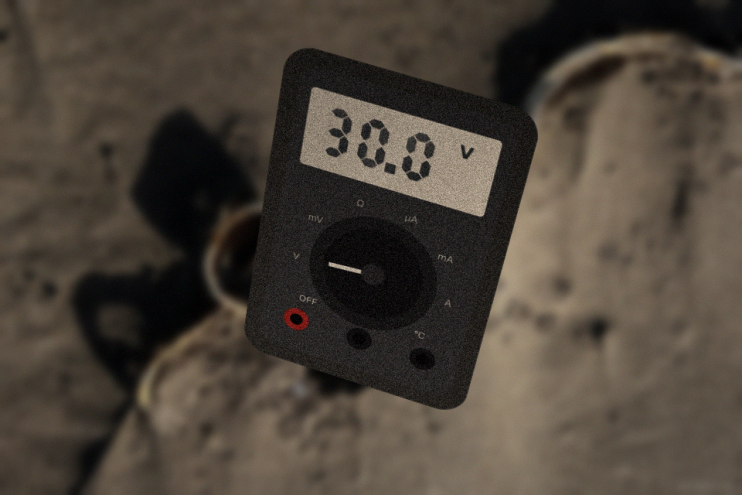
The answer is 30.0 V
